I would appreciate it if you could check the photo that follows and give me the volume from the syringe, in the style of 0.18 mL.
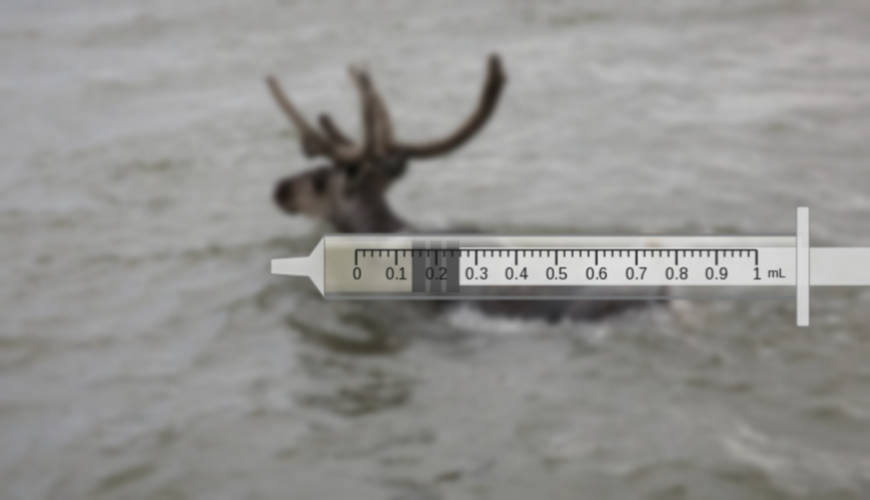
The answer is 0.14 mL
